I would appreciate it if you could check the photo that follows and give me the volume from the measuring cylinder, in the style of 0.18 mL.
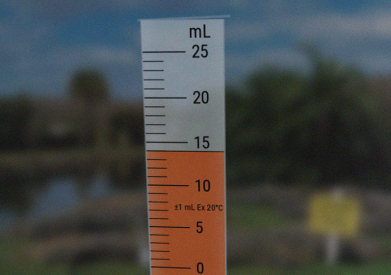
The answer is 14 mL
